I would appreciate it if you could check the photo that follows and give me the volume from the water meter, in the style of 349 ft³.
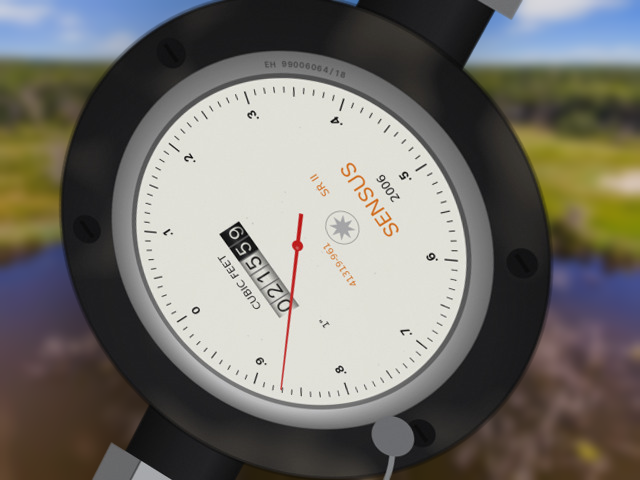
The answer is 21558.87 ft³
